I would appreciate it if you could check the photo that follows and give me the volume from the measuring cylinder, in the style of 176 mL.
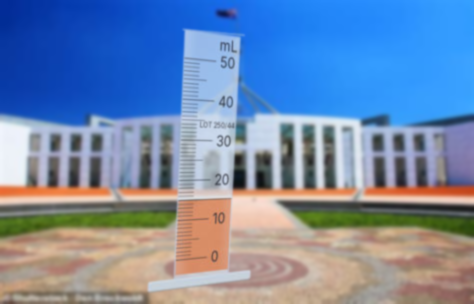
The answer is 15 mL
